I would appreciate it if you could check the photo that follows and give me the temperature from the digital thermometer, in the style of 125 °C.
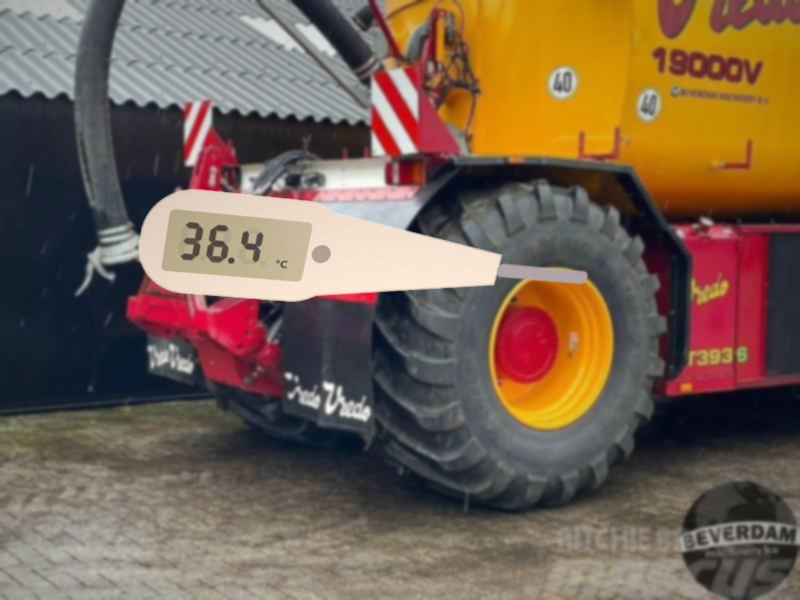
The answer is 36.4 °C
